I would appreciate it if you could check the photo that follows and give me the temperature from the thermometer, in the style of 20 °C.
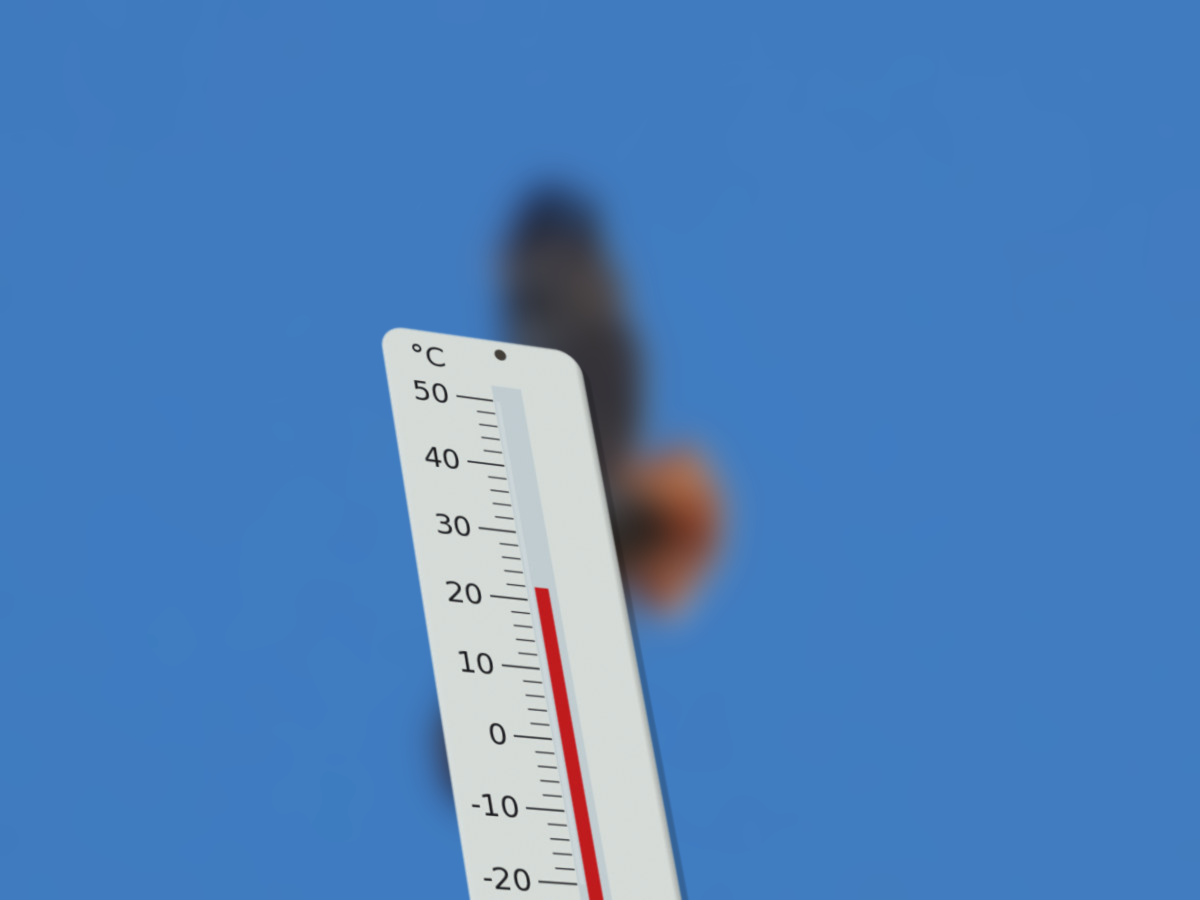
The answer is 22 °C
